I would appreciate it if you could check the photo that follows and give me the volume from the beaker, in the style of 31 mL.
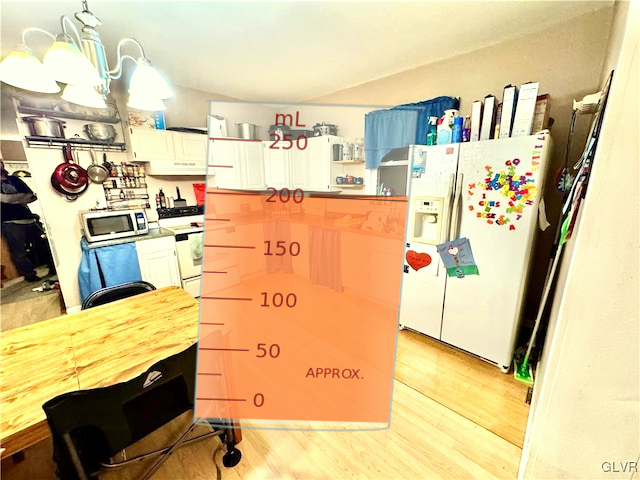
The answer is 200 mL
